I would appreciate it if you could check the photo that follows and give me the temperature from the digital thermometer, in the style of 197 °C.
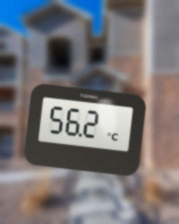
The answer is 56.2 °C
